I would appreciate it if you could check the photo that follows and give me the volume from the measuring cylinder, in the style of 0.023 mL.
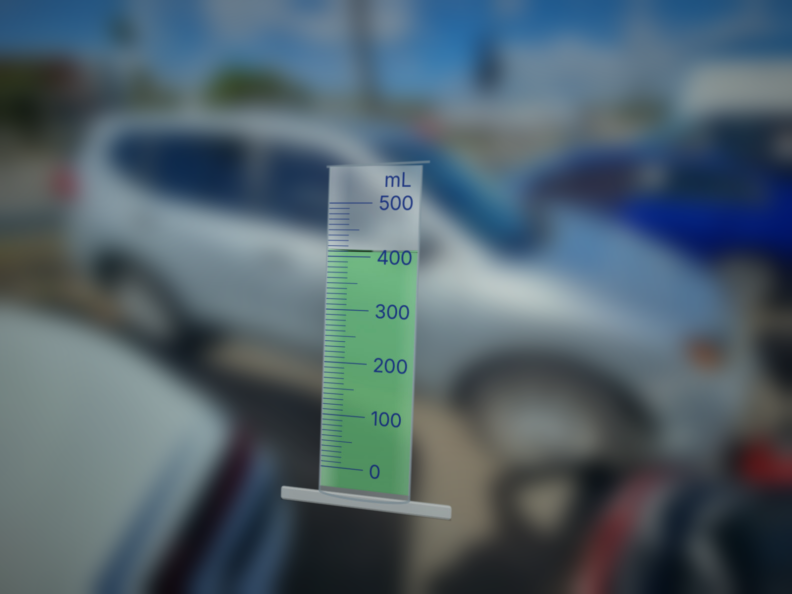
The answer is 410 mL
